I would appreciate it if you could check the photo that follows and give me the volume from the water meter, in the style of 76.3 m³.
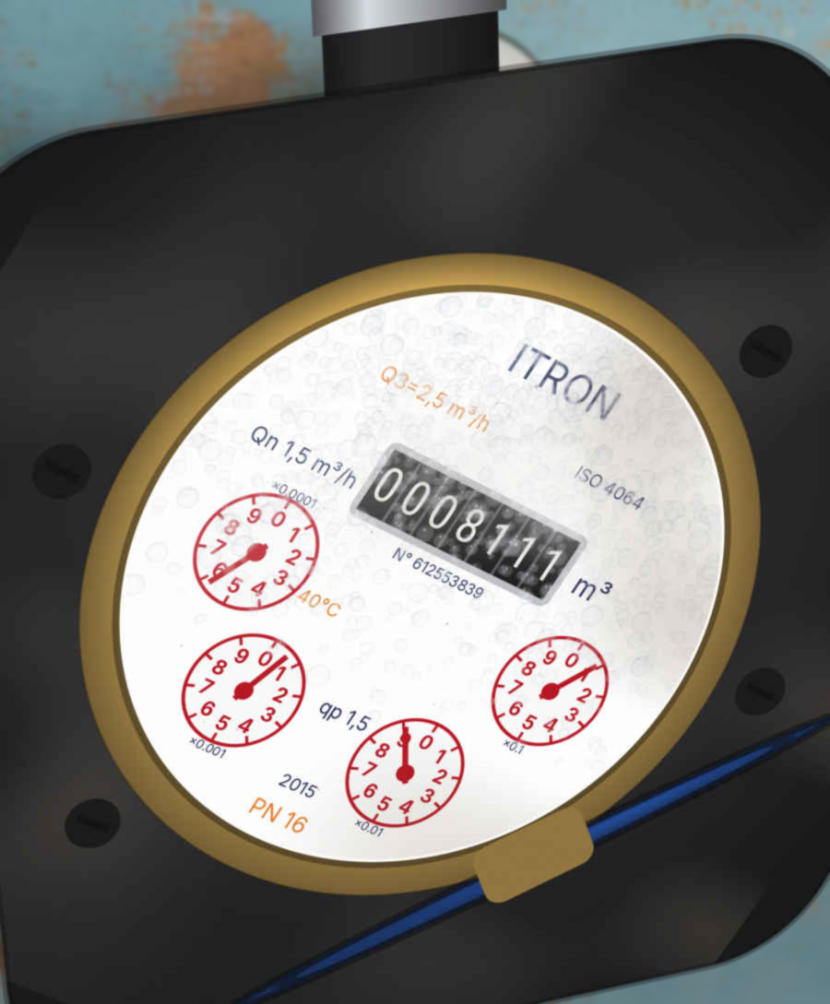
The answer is 8111.0905 m³
